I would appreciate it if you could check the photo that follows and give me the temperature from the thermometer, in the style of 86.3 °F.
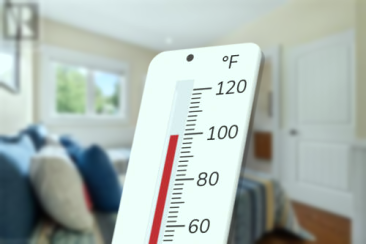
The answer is 100 °F
